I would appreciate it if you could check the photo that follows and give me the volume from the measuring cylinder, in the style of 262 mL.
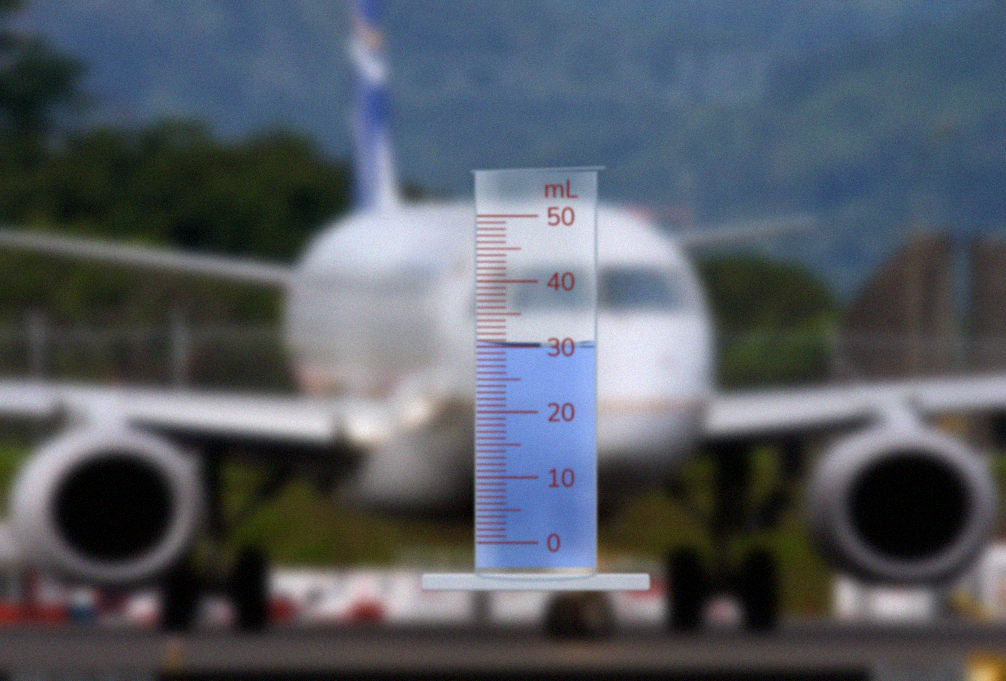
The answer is 30 mL
